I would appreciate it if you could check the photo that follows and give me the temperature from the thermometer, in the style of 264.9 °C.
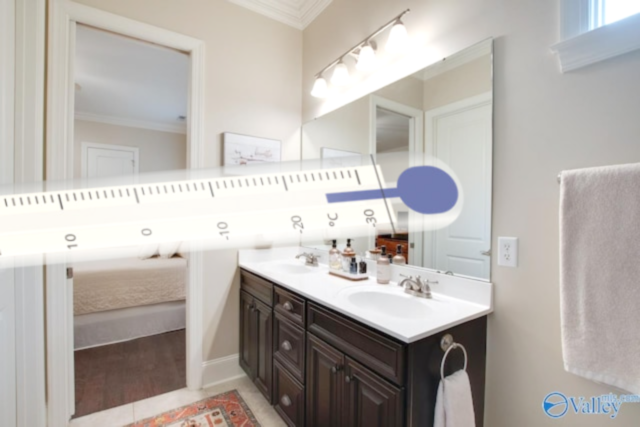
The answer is -25 °C
